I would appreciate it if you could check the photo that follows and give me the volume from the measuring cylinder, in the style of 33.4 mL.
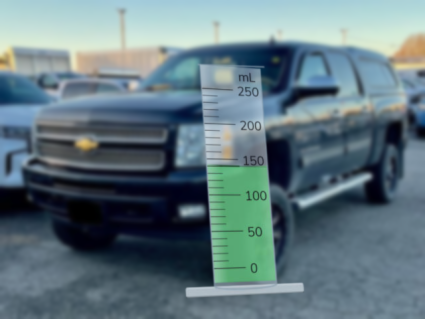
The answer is 140 mL
